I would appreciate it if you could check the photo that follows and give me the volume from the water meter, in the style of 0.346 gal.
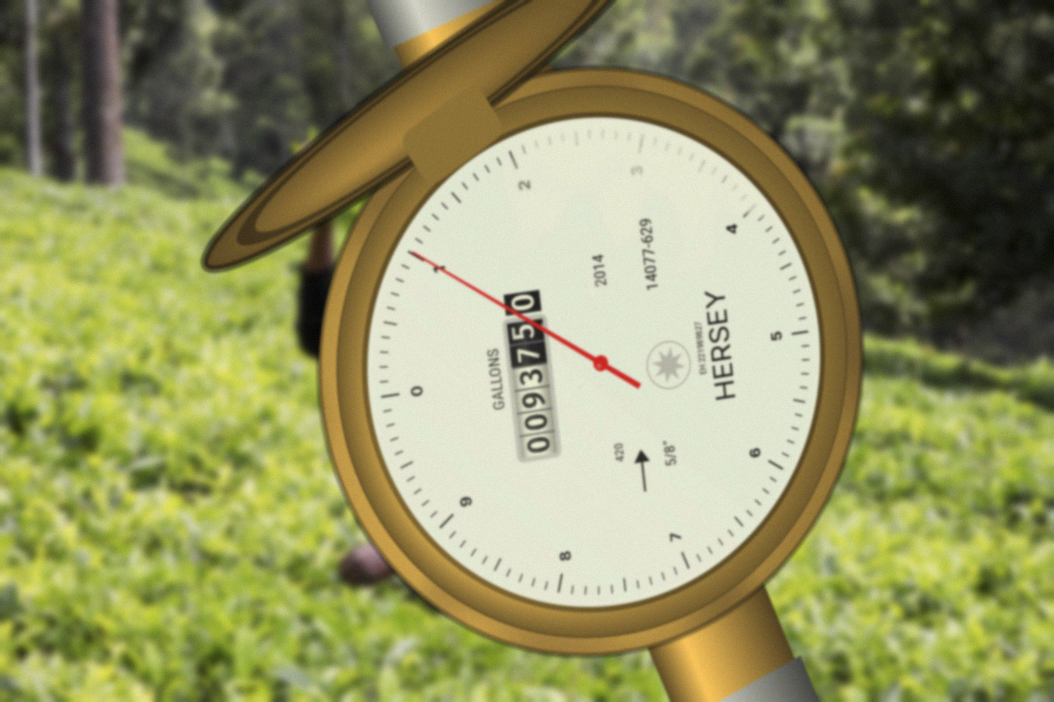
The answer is 93751.0 gal
